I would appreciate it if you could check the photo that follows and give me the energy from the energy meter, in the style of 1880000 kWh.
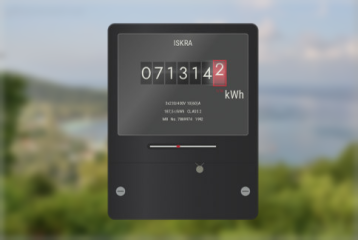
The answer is 71314.2 kWh
